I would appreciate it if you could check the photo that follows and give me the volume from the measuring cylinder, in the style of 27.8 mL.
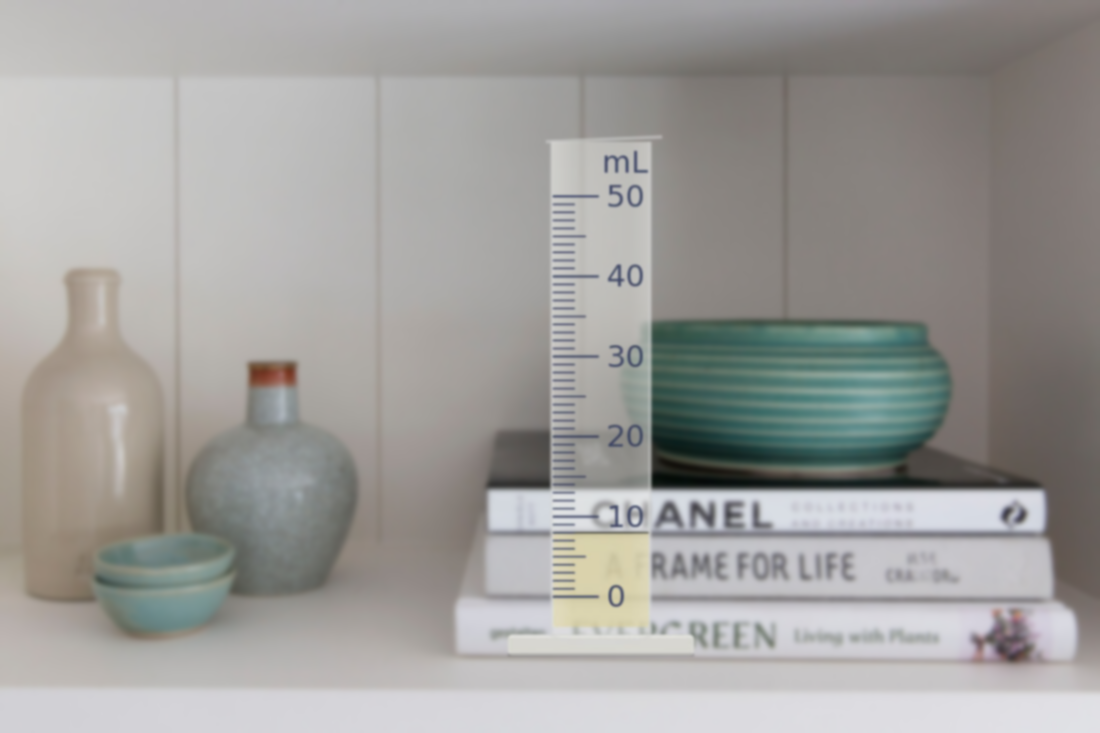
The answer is 8 mL
